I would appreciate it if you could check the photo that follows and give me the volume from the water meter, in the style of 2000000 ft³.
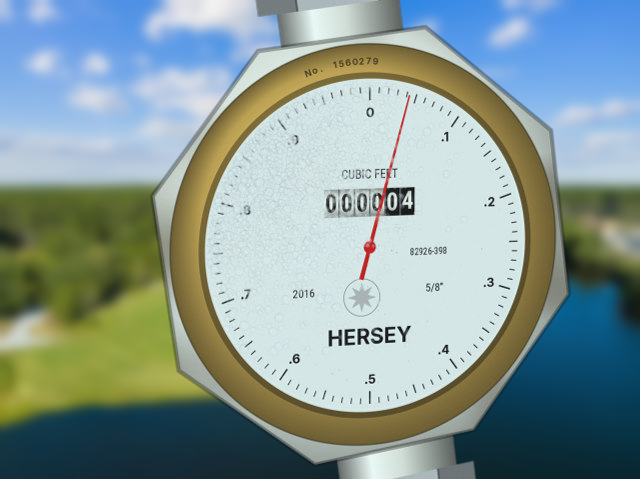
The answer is 4.04 ft³
